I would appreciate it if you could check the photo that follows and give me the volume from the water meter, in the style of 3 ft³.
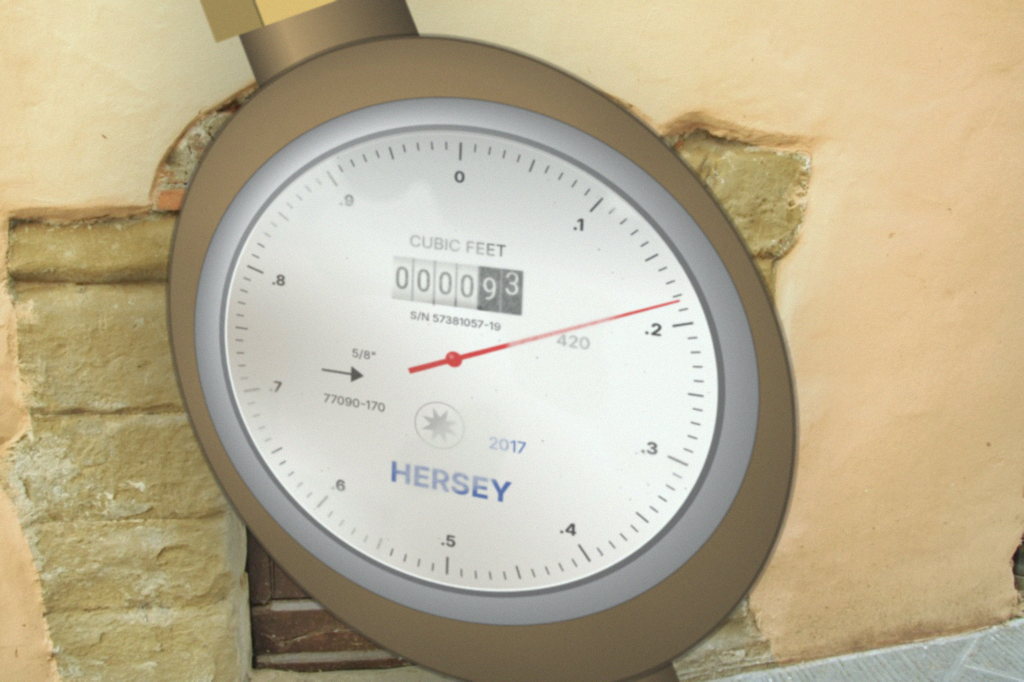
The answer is 93.18 ft³
